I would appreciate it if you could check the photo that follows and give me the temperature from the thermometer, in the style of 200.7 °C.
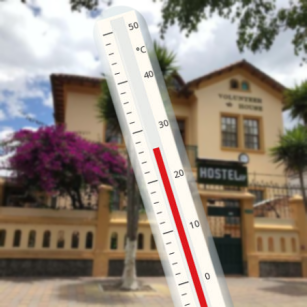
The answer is 26 °C
